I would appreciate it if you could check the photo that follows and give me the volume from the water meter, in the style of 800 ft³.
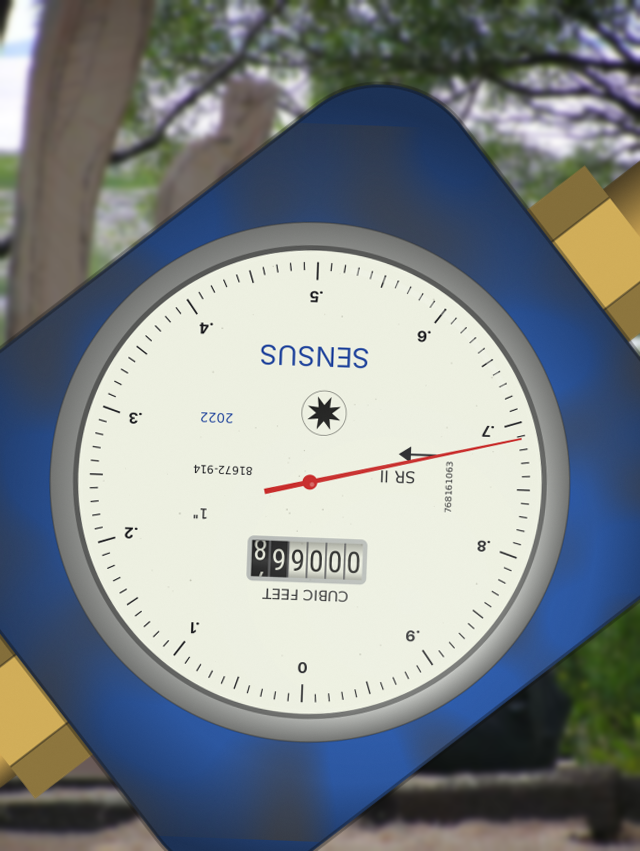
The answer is 667.71 ft³
